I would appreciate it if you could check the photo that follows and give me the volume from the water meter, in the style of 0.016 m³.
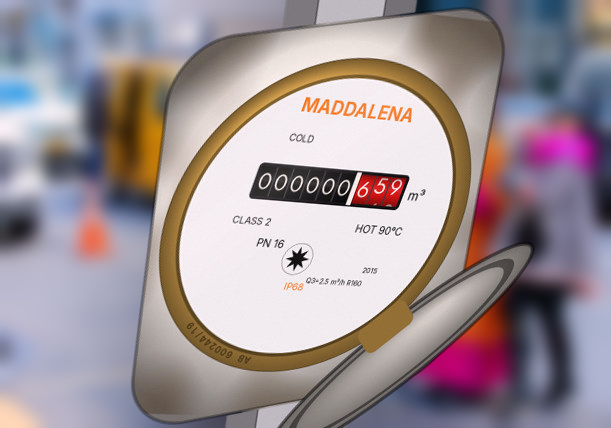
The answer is 0.659 m³
